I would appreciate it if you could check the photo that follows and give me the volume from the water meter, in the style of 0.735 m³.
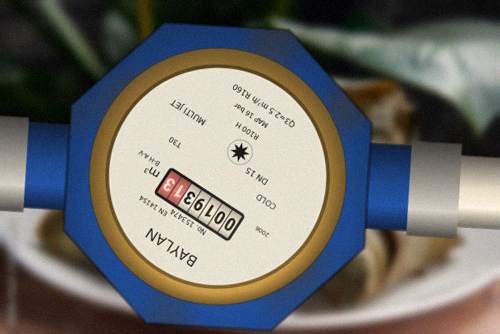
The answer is 193.13 m³
